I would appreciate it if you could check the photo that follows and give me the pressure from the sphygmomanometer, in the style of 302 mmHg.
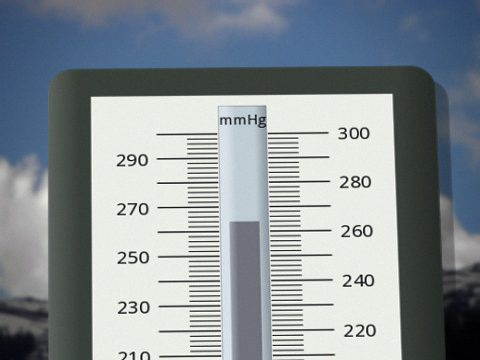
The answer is 264 mmHg
